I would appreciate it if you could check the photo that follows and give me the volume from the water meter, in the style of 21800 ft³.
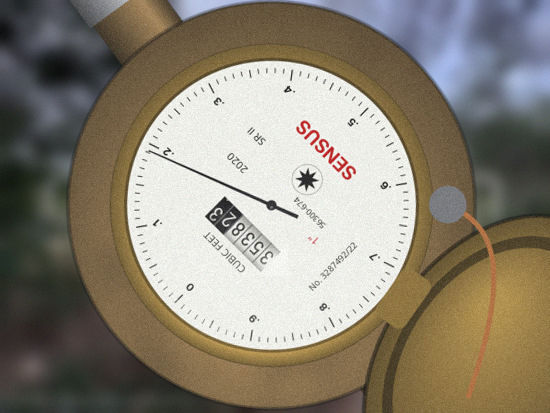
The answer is 353823.19 ft³
